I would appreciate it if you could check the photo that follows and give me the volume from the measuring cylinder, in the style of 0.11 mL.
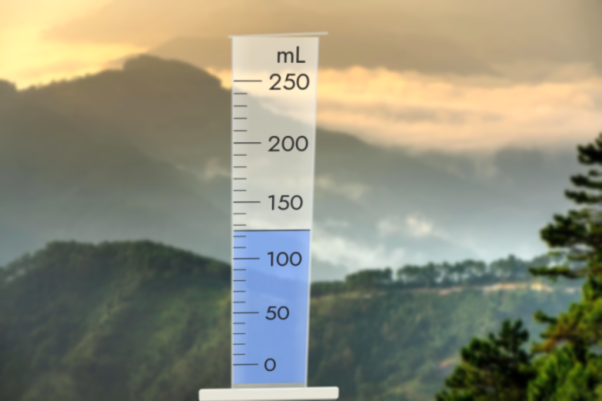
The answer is 125 mL
